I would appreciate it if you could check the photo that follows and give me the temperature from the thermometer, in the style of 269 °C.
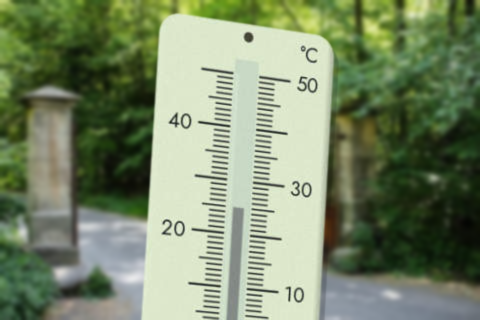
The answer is 25 °C
